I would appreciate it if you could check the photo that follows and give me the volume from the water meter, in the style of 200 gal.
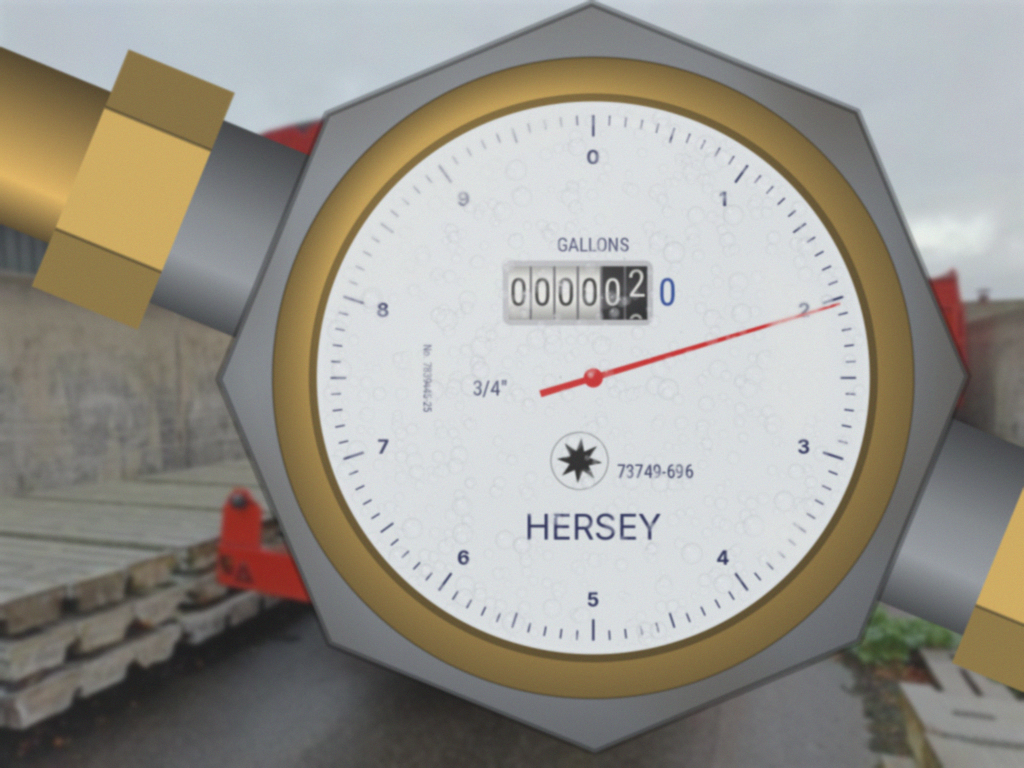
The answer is 22.0 gal
